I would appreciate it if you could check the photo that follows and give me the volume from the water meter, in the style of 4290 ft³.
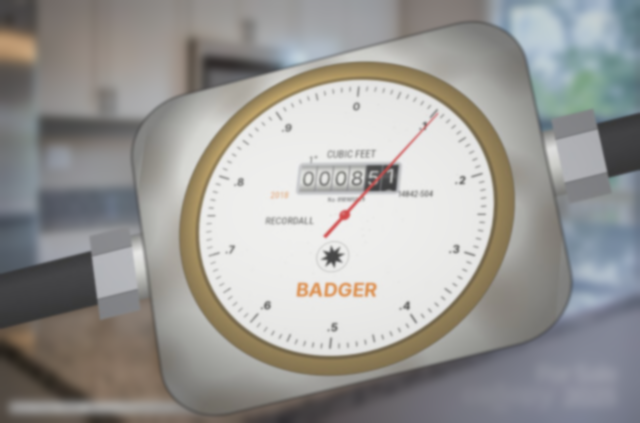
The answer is 851.10 ft³
